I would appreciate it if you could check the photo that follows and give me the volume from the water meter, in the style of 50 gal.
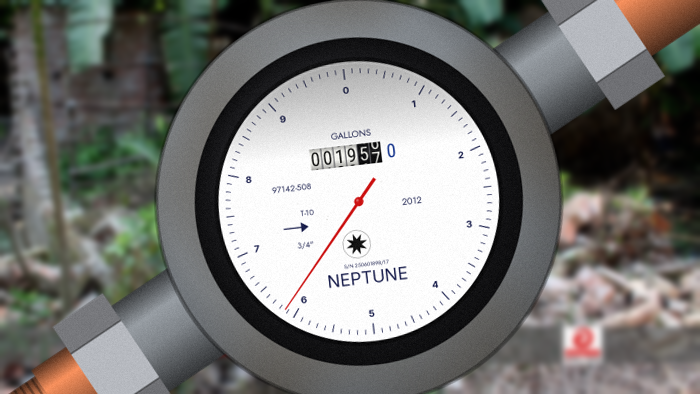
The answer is 19566.1 gal
